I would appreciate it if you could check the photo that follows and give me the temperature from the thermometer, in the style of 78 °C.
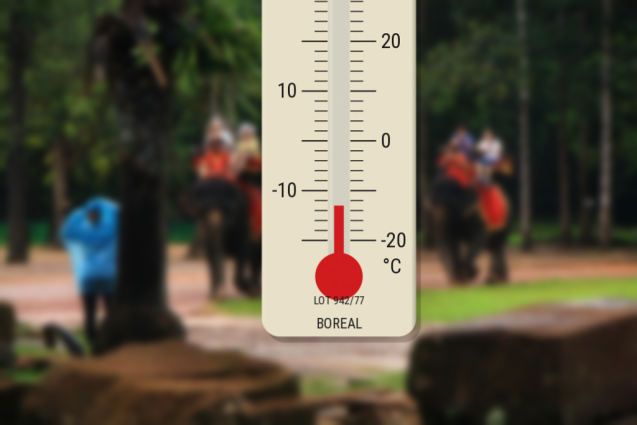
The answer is -13 °C
